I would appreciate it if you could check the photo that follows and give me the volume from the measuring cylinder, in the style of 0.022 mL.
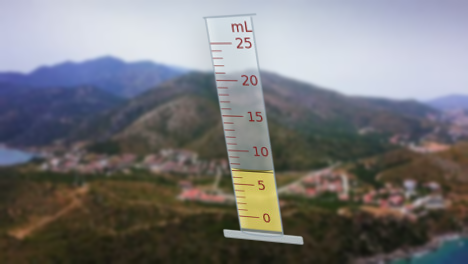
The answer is 7 mL
